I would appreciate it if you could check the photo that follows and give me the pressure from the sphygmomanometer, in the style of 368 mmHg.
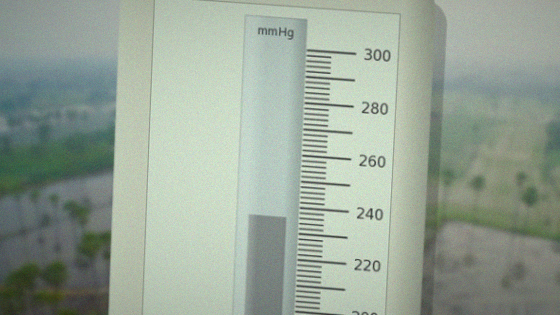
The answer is 236 mmHg
